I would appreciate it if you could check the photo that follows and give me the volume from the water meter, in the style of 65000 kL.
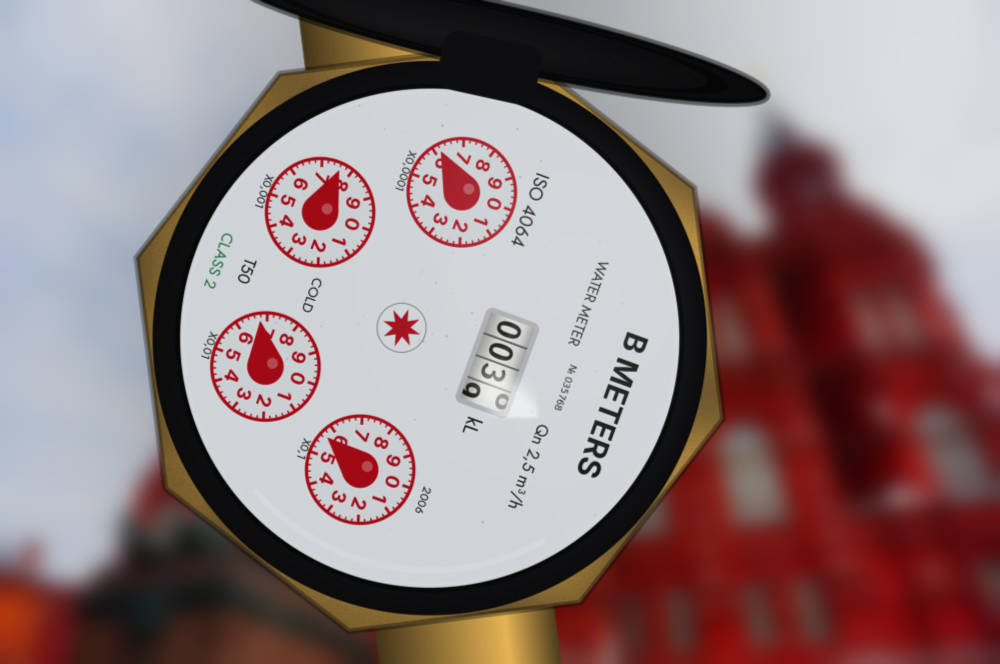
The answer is 38.5676 kL
